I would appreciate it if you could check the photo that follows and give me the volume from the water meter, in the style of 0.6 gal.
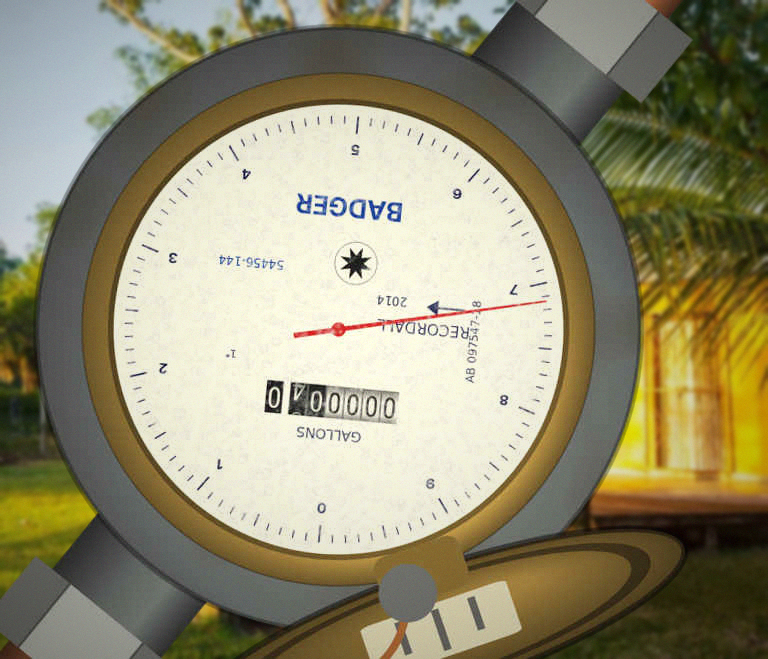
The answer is 37.1 gal
